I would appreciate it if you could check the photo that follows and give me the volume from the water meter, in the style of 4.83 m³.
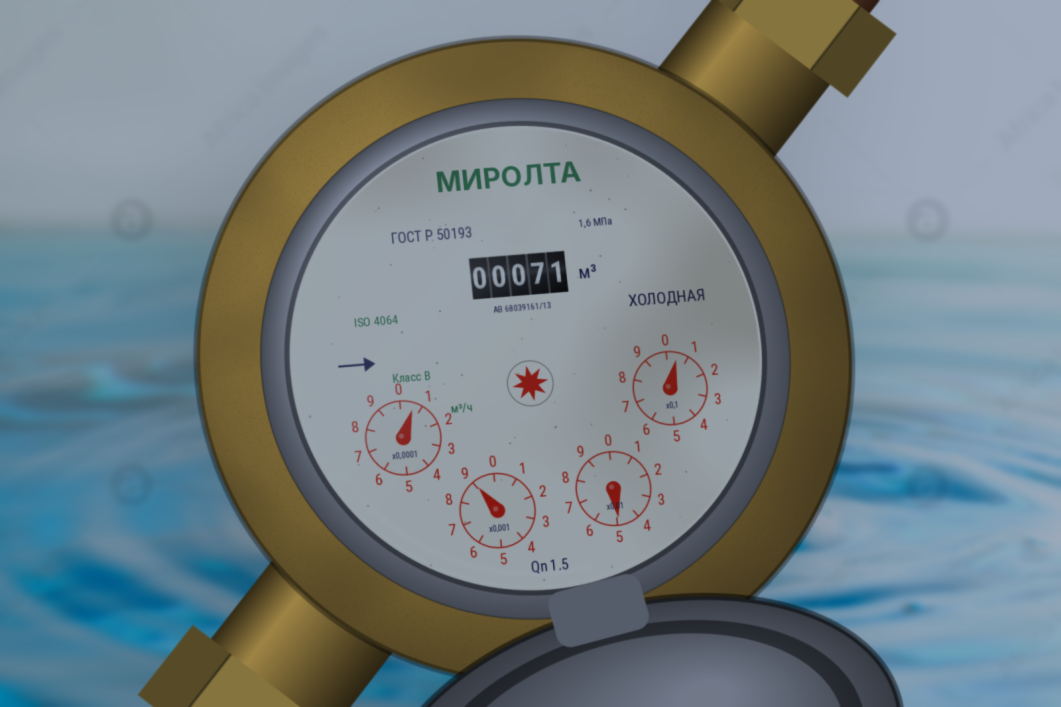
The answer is 71.0490 m³
